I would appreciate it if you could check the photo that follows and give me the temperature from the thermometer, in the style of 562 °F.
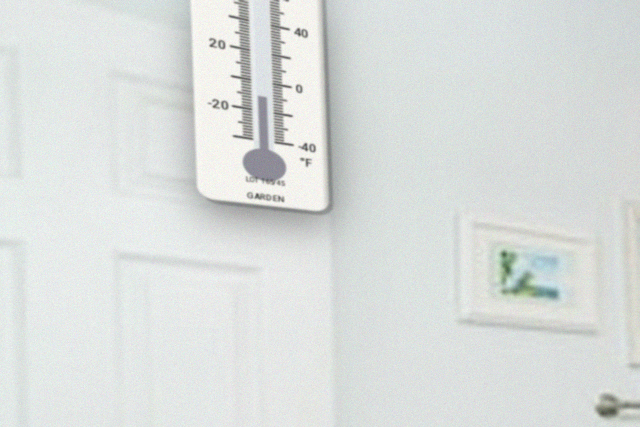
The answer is -10 °F
